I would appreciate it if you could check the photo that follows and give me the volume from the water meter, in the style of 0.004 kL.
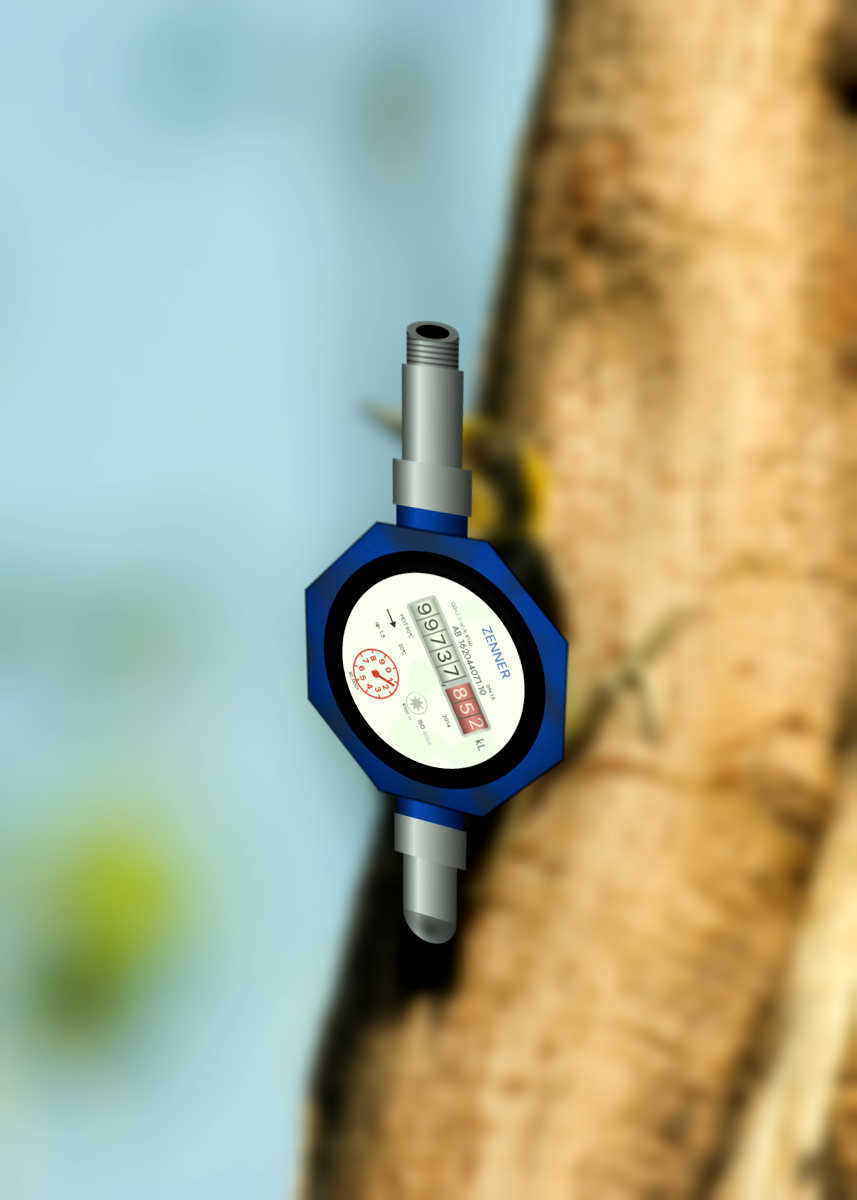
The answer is 99737.8521 kL
